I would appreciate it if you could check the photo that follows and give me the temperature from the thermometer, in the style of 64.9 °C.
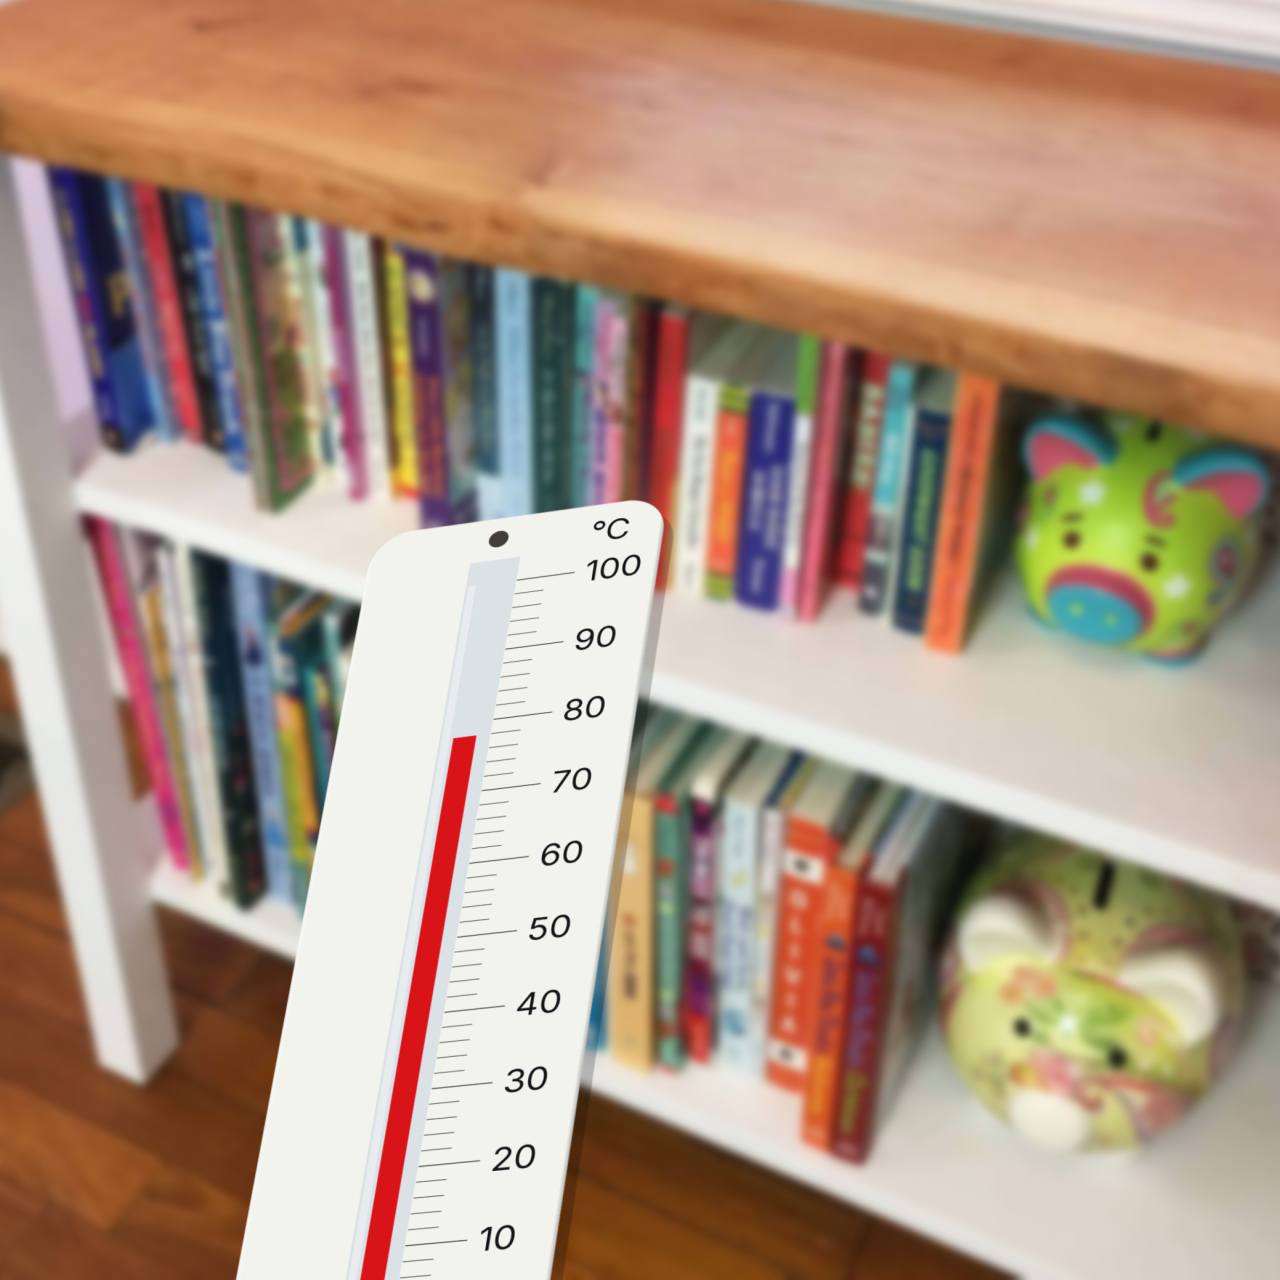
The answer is 78 °C
